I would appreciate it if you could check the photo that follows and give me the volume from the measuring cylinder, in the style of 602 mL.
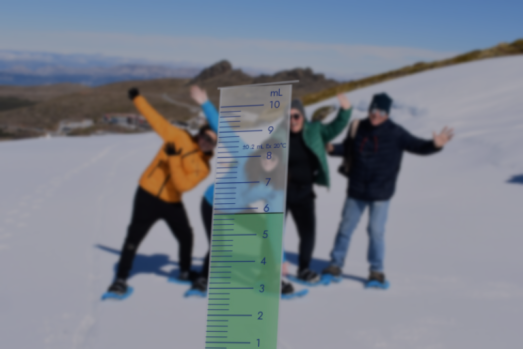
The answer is 5.8 mL
